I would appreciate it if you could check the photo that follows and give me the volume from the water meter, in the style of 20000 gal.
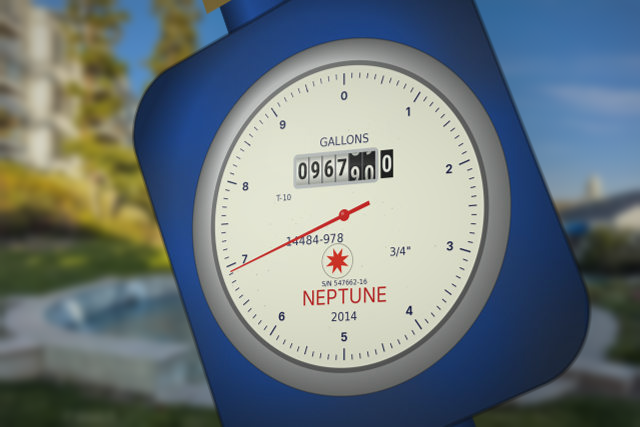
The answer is 967896.9 gal
